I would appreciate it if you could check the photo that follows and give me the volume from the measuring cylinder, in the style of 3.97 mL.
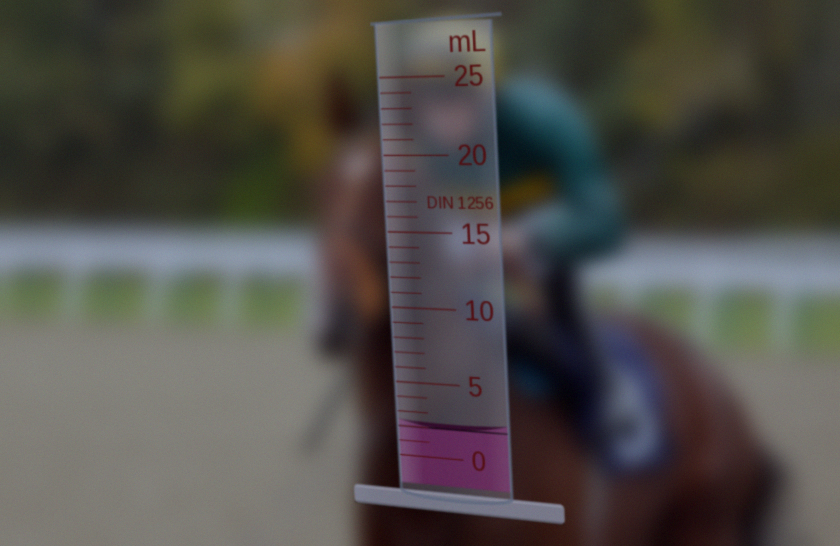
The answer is 2 mL
